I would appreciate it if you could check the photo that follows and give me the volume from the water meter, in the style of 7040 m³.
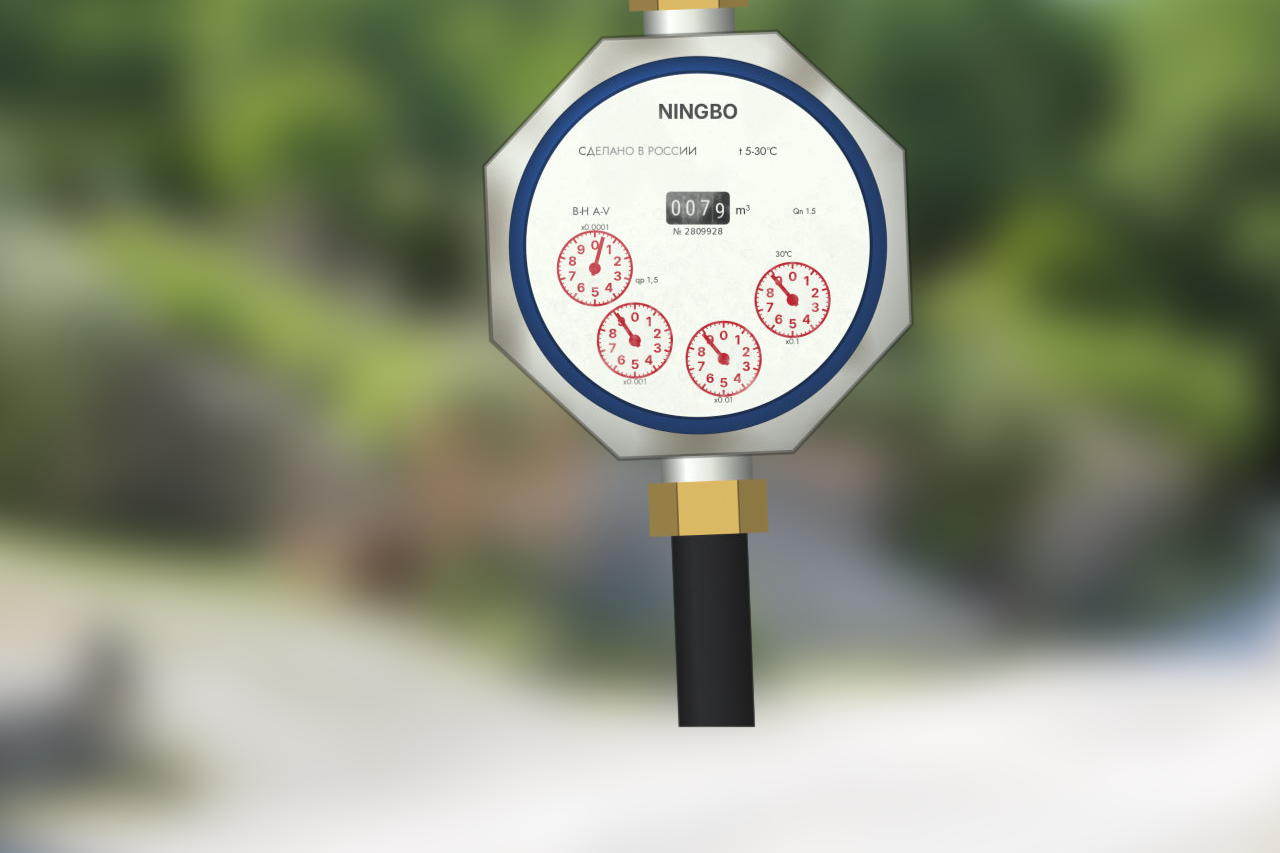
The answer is 78.8890 m³
